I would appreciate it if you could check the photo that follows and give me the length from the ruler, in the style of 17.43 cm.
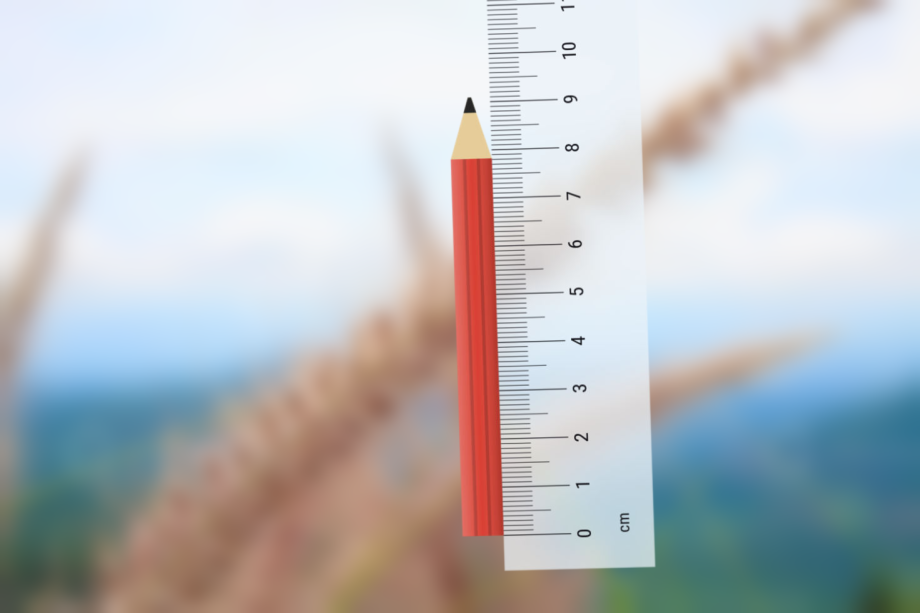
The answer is 9.1 cm
